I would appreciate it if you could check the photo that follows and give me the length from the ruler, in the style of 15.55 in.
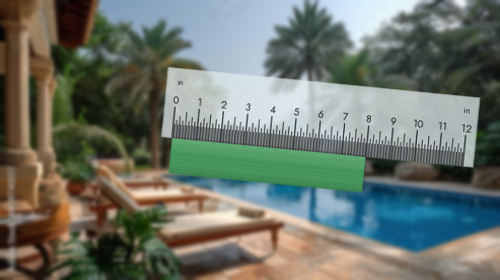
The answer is 8 in
